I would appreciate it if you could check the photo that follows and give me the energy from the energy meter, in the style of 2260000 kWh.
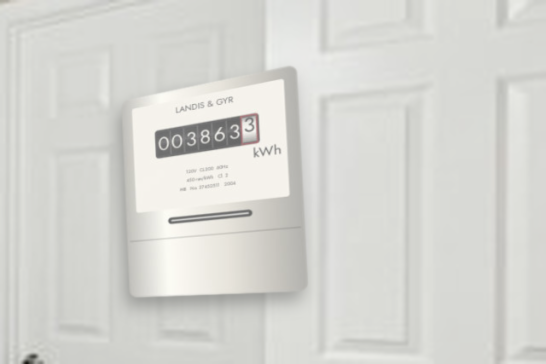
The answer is 3863.3 kWh
